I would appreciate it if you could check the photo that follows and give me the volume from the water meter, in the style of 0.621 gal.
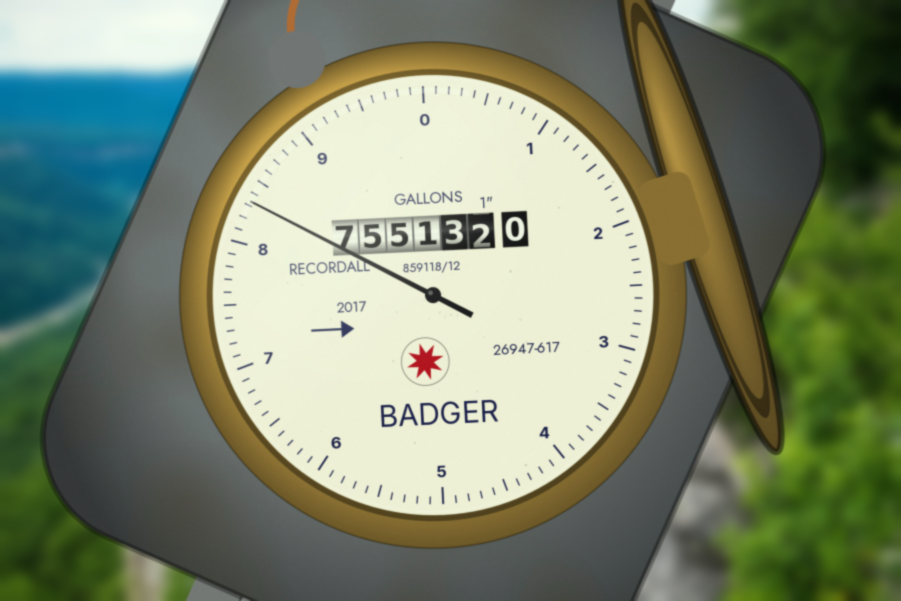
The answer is 7551318.3 gal
